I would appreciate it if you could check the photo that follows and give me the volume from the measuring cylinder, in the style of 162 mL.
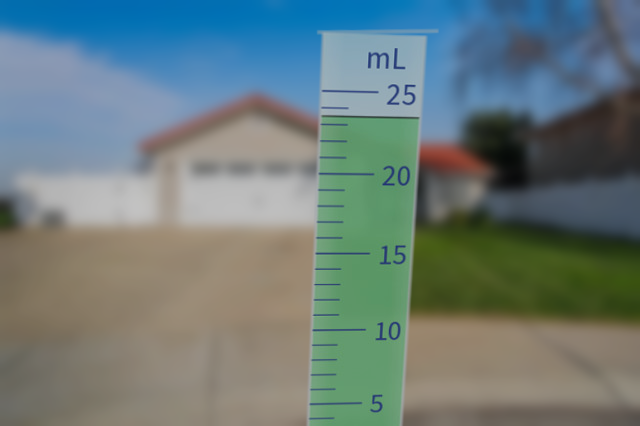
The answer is 23.5 mL
